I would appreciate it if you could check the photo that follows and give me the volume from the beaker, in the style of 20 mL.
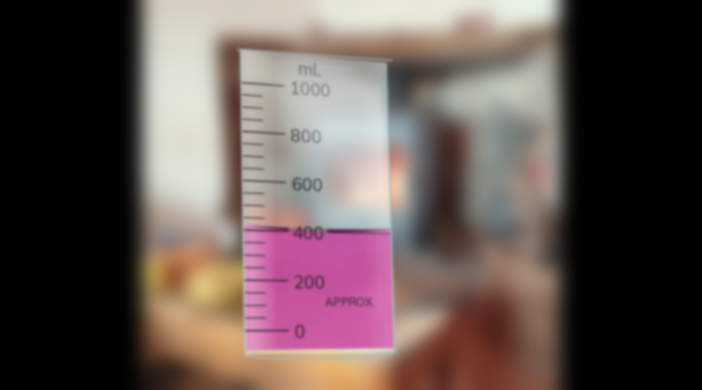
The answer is 400 mL
